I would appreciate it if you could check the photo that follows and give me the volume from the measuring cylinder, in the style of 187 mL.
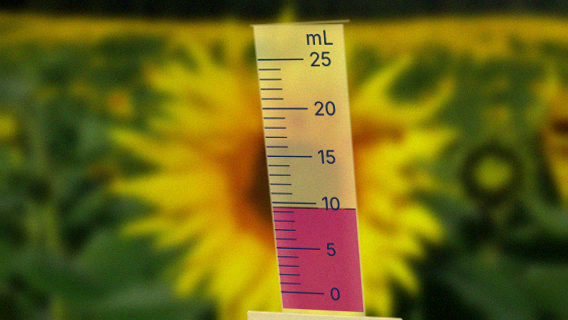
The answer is 9.5 mL
